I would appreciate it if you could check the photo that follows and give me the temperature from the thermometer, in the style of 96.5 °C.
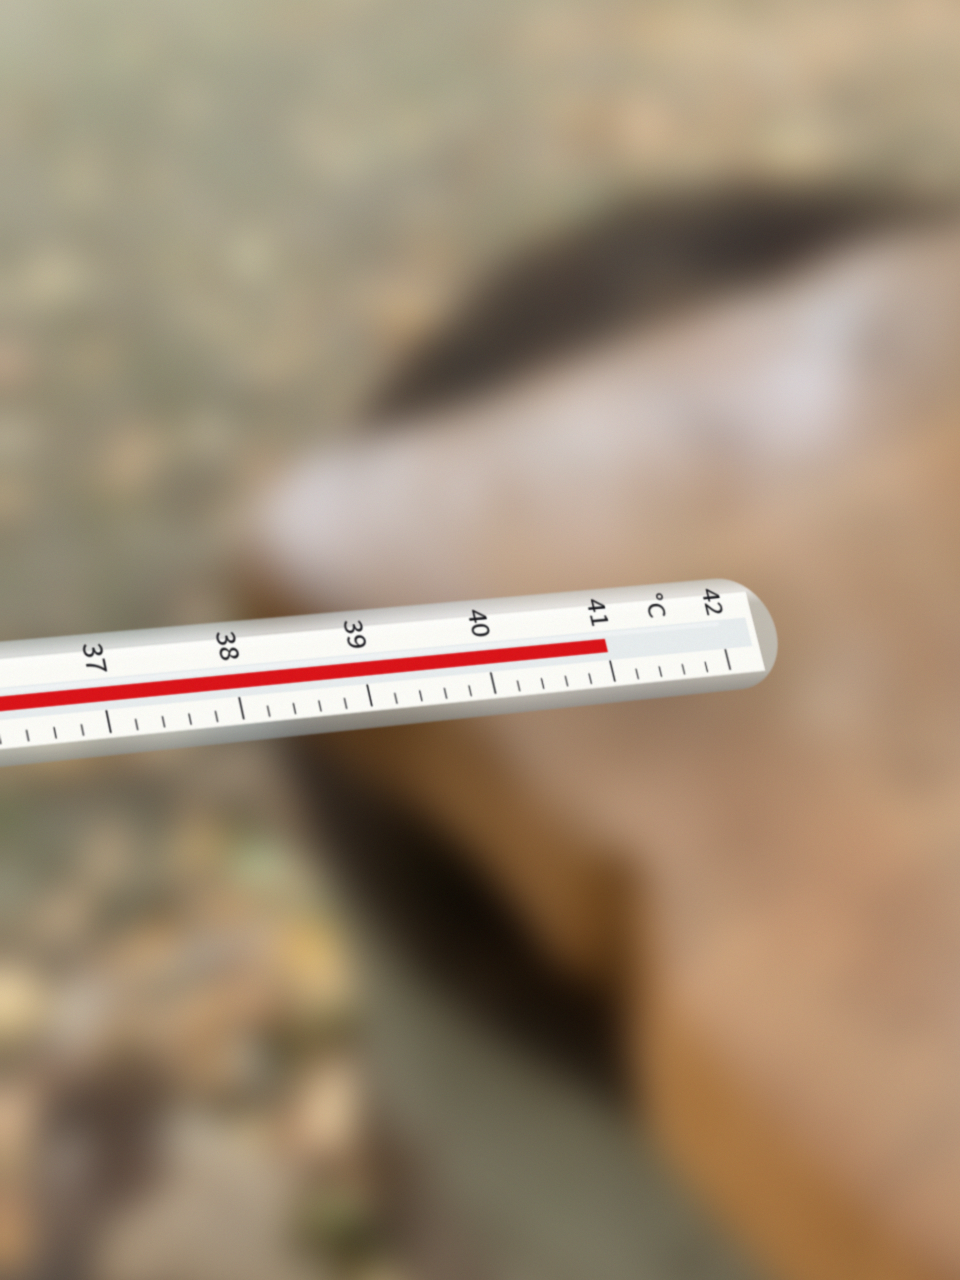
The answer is 41 °C
